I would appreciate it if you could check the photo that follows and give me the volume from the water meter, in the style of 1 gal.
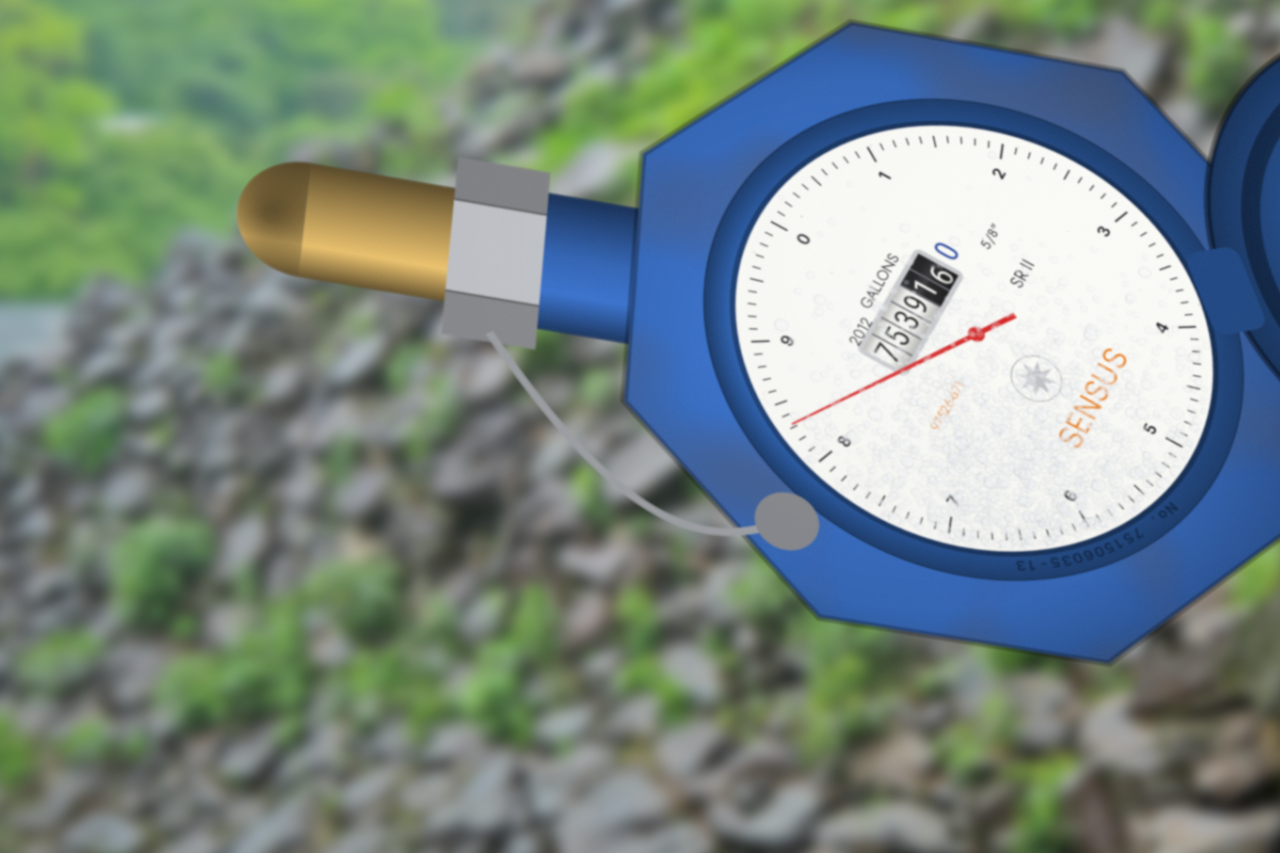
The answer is 7539158.3 gal
